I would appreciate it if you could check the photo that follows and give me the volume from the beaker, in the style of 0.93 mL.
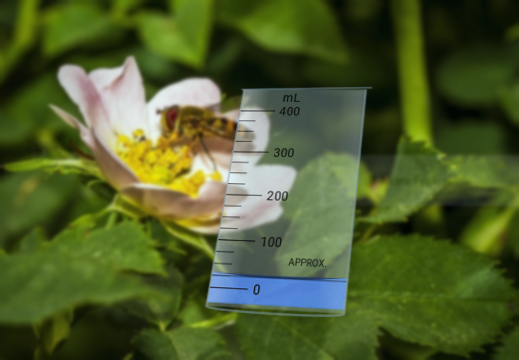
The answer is 25 mL
